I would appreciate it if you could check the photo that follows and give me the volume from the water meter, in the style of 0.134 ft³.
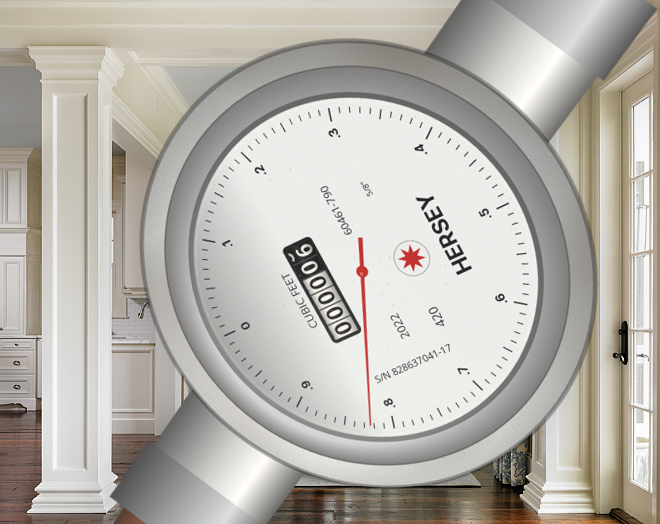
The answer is 5.82 ft³
